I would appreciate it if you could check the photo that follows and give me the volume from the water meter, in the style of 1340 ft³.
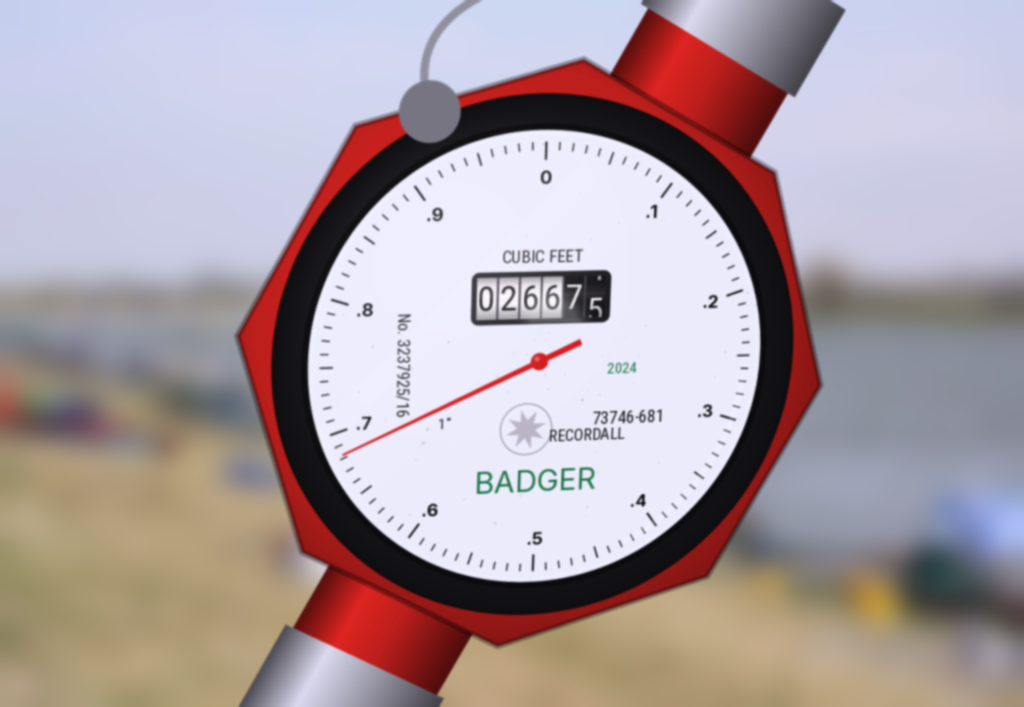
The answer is 26674.68 ft³
